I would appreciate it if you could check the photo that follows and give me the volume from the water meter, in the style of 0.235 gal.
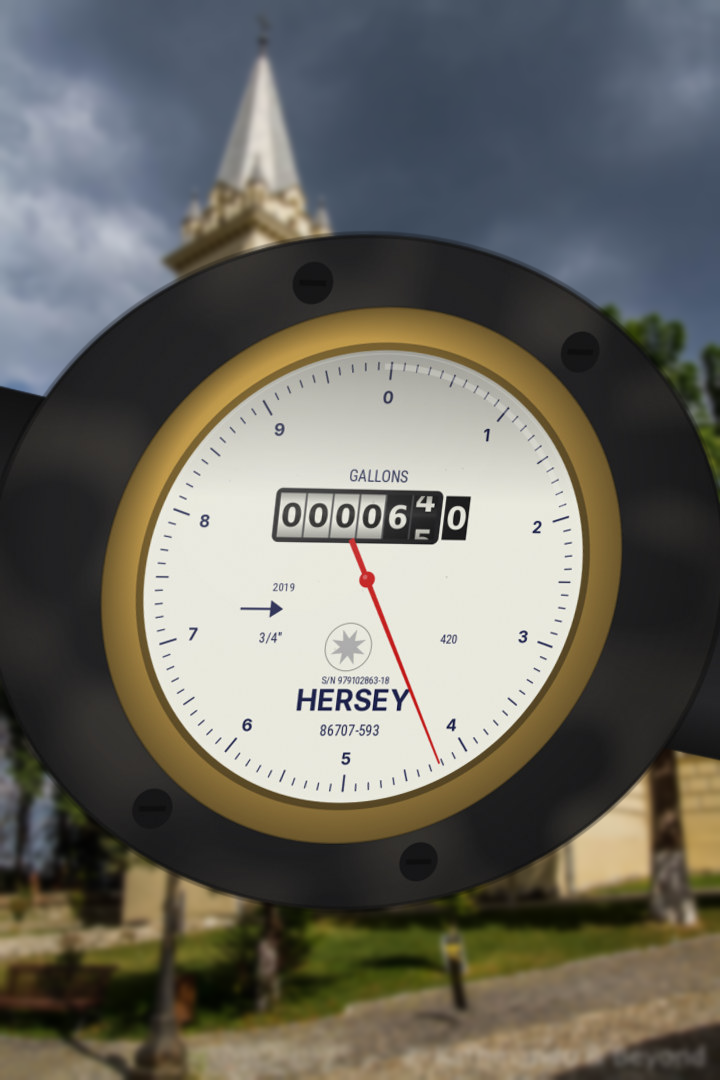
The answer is 644.2 gal
